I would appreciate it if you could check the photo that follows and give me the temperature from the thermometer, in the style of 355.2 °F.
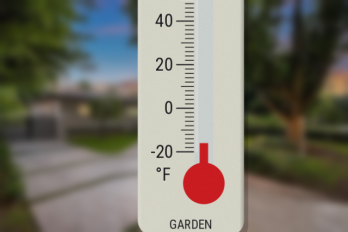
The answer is -16 °F
